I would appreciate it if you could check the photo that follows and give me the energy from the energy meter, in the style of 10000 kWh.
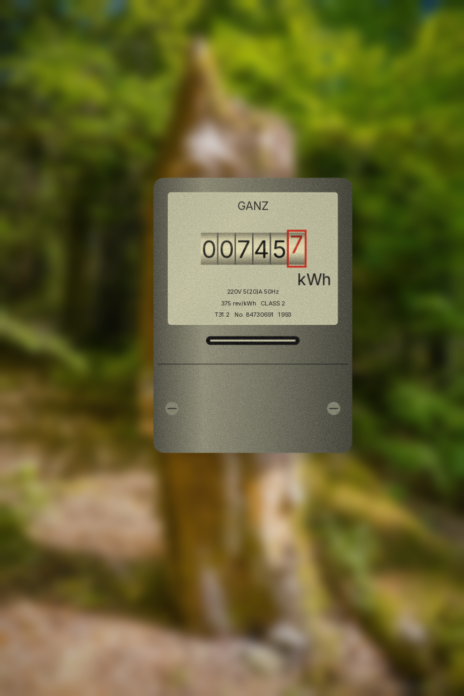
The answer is 745.7 kWh
